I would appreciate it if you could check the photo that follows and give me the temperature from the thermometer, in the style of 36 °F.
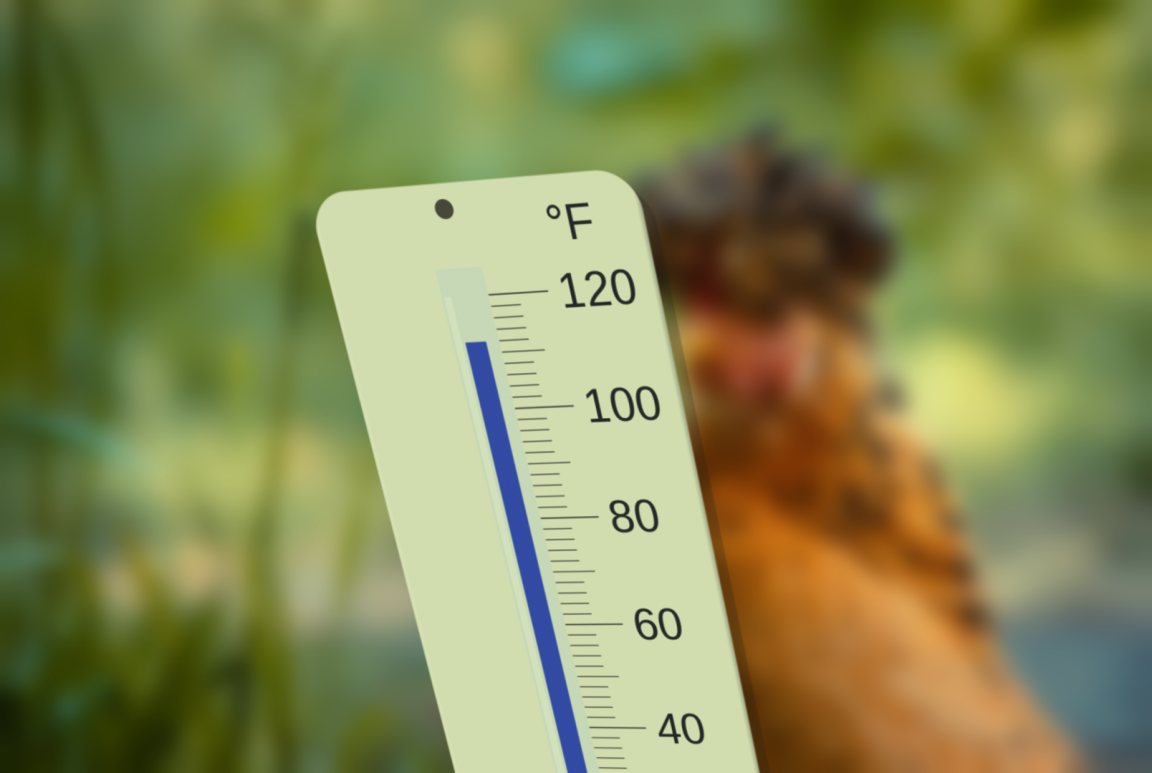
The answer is 112 °F
